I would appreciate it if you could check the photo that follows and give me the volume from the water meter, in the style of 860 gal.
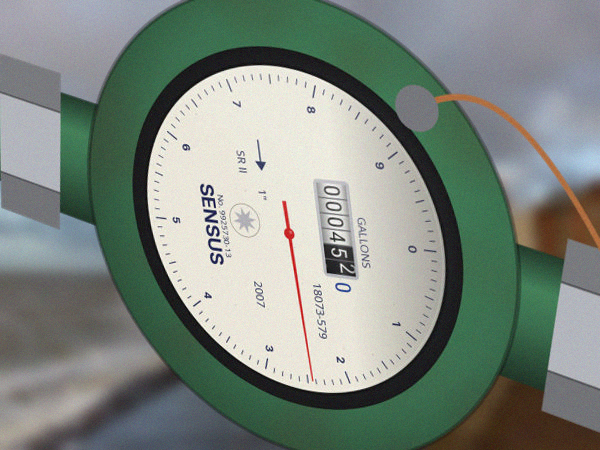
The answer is 4522.4 gal
